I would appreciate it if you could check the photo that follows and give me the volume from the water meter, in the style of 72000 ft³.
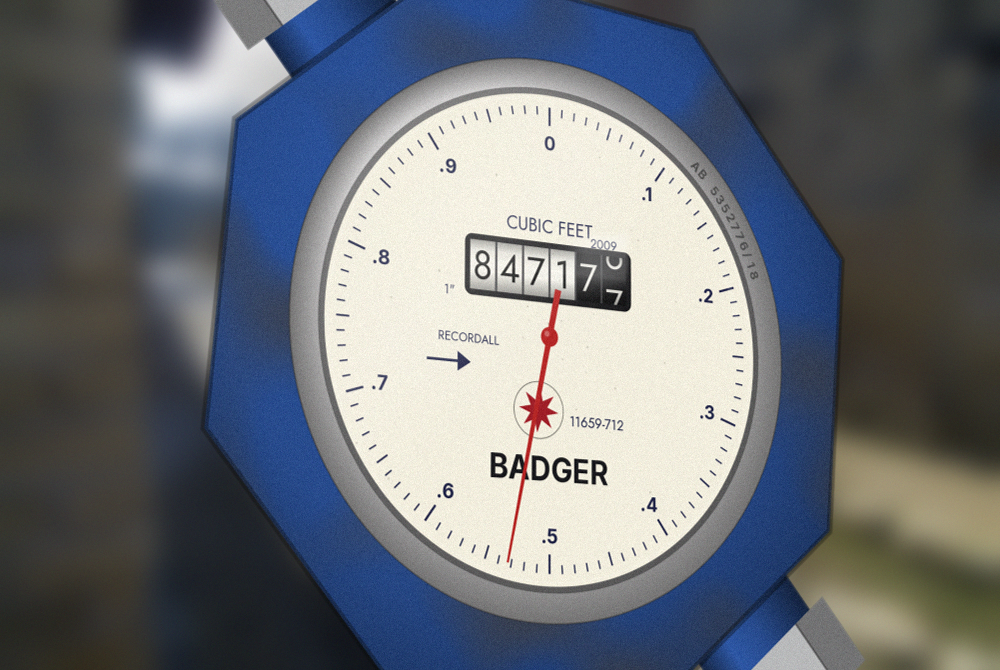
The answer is 847176.53 ft³
